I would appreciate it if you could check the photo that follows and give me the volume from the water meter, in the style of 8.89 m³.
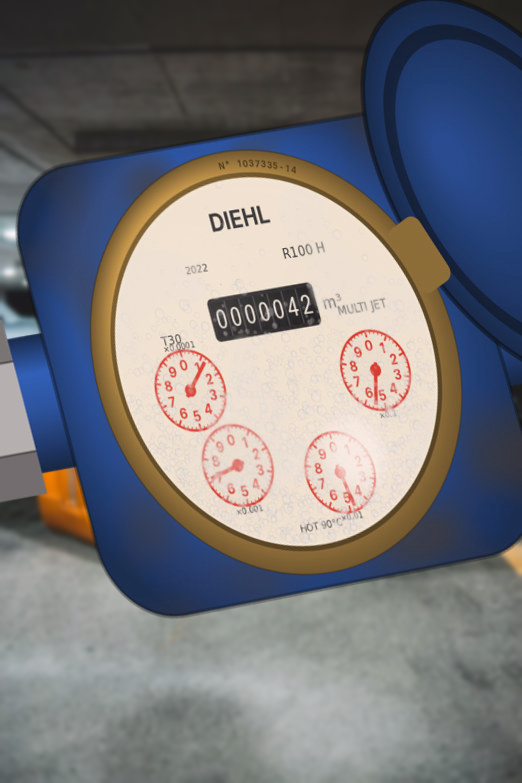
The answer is 42.5471 m³
